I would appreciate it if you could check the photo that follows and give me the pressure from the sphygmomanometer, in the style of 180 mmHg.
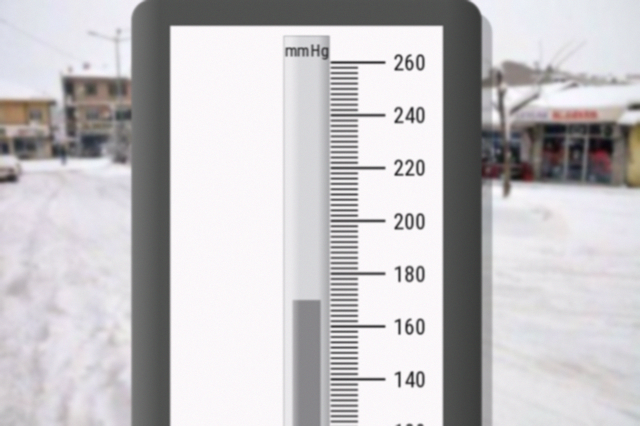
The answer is 170 mmHg
